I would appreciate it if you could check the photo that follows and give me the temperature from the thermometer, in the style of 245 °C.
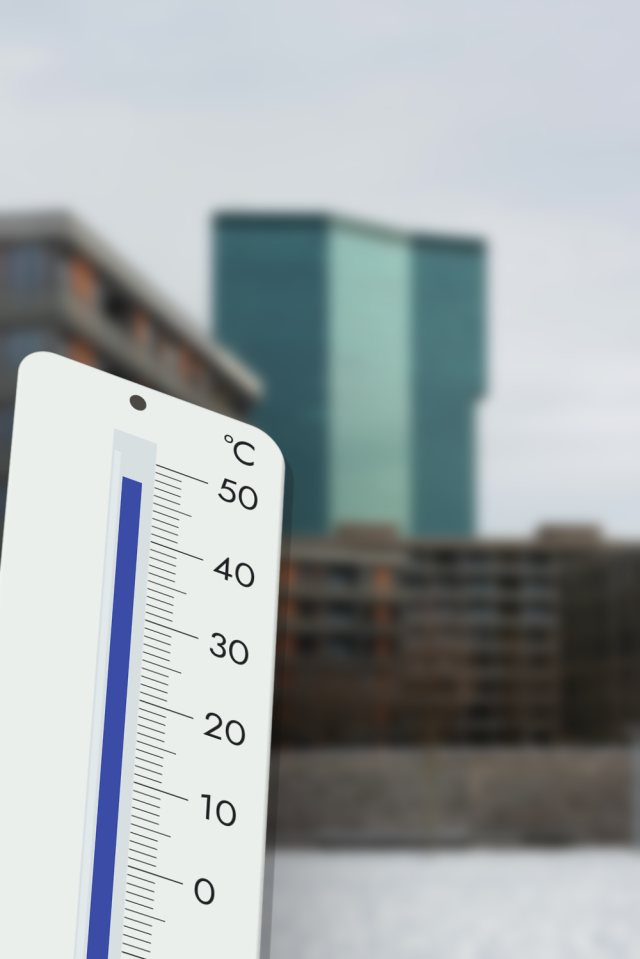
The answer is 47 °C
